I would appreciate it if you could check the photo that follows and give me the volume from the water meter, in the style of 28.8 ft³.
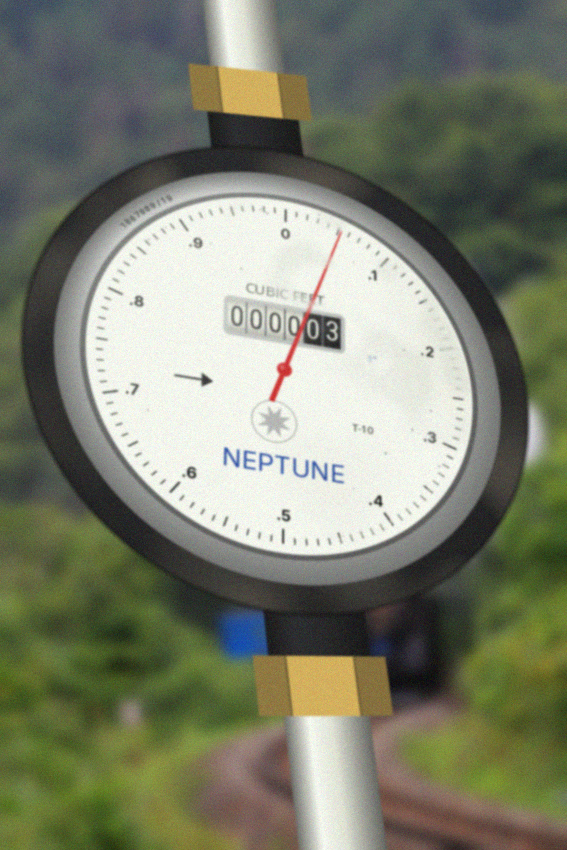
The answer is 3.05 ft³
